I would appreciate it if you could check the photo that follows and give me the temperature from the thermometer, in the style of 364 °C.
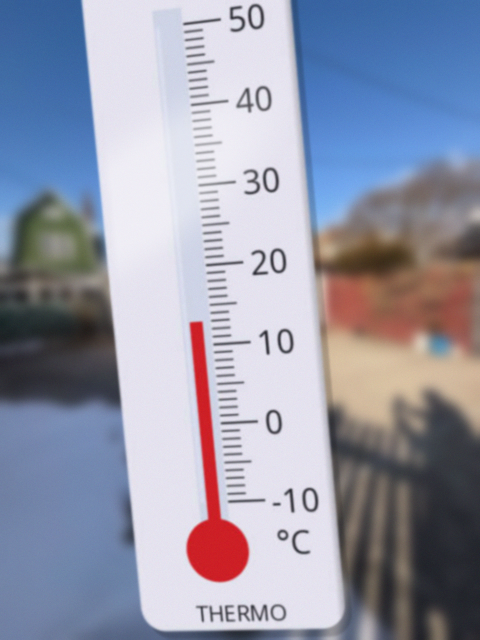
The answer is 13 °C
